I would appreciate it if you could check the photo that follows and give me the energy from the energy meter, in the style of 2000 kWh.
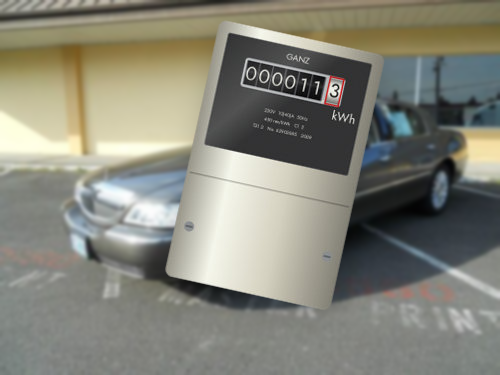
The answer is 11.3 kWh
